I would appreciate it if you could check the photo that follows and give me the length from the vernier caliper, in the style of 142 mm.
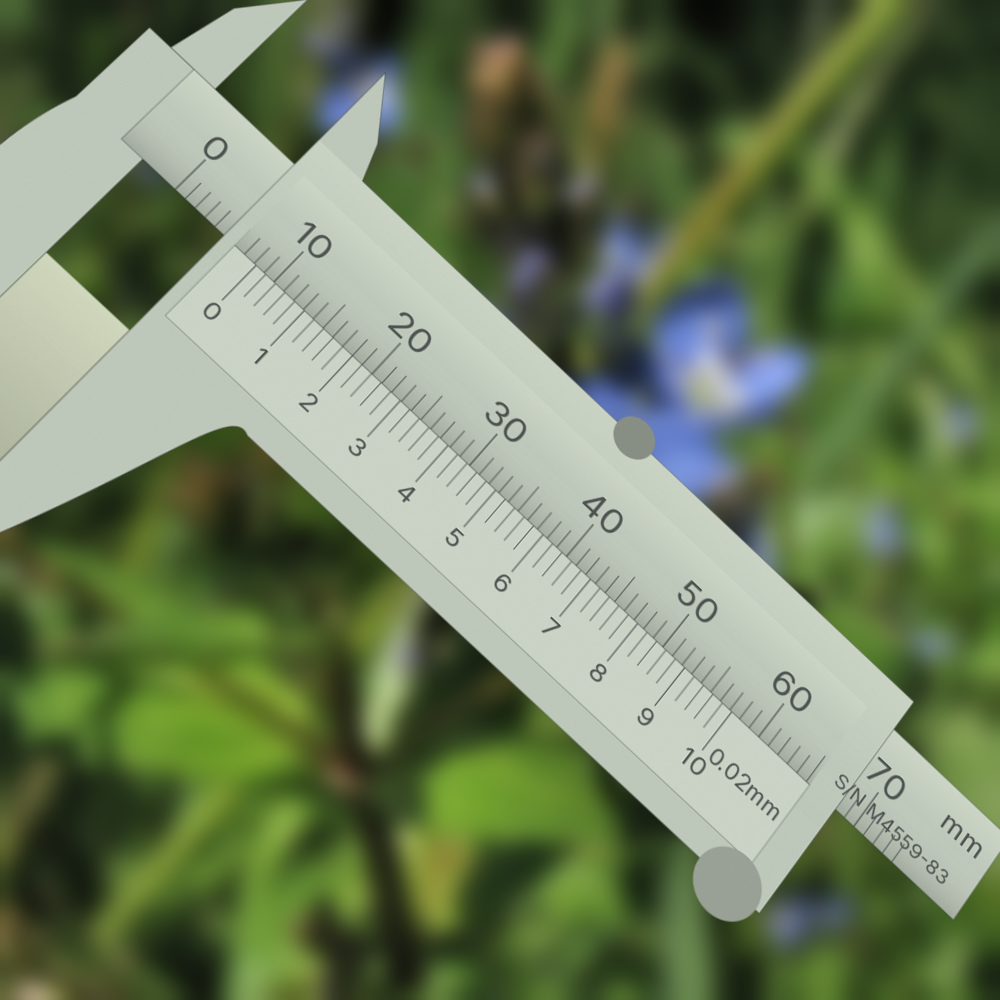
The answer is 8.2 mm
